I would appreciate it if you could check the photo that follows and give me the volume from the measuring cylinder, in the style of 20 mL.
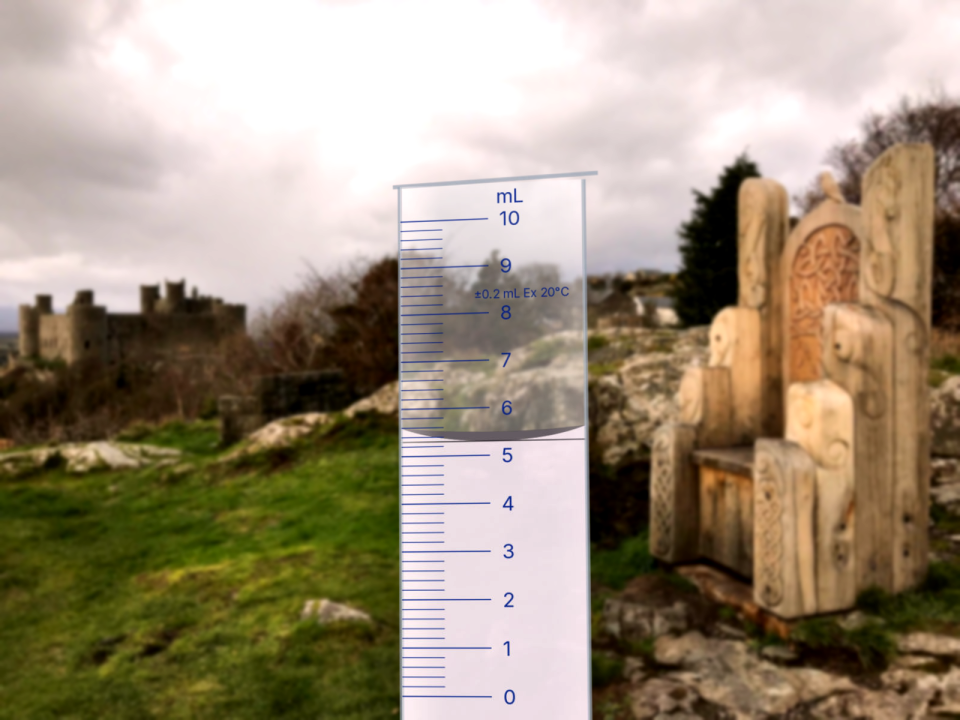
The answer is 5.3 mL
